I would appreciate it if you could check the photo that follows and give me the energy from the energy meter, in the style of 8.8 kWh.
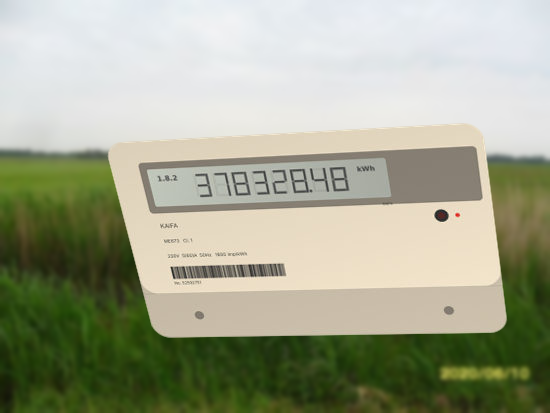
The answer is 378328.48 kWh
